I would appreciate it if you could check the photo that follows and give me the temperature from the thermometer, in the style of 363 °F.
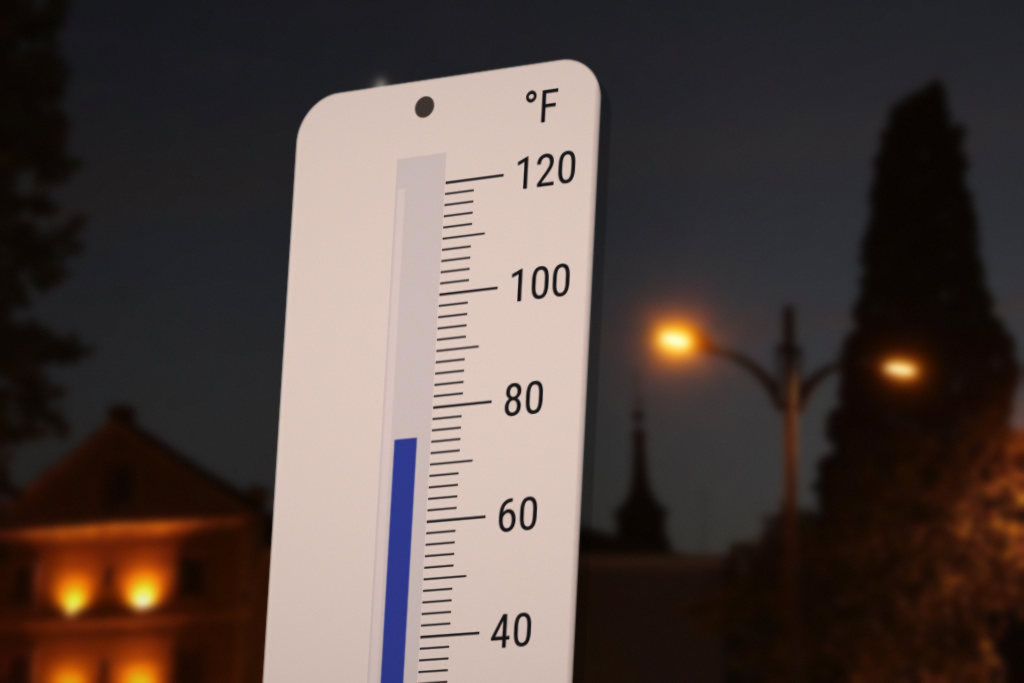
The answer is 75 °F
